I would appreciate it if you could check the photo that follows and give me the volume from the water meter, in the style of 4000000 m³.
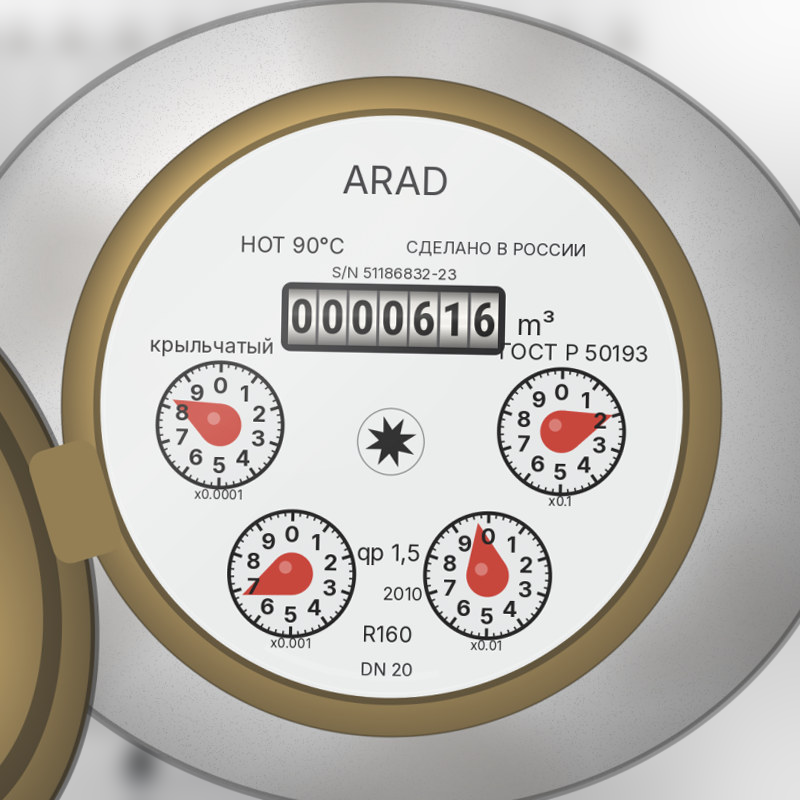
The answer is 616.1968 m³
